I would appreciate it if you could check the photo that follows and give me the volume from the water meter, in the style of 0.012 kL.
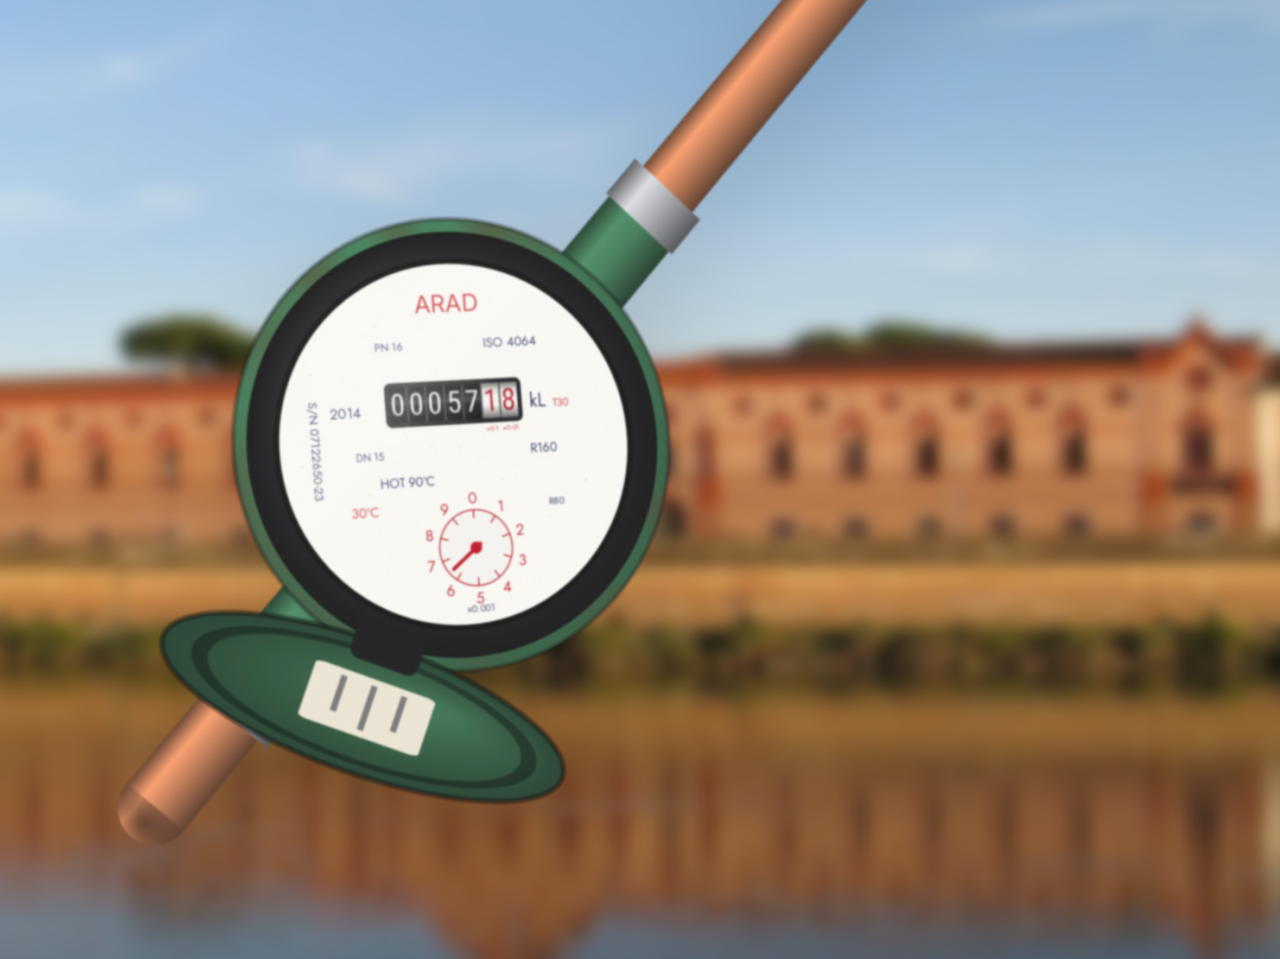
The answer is 57.186 kL
